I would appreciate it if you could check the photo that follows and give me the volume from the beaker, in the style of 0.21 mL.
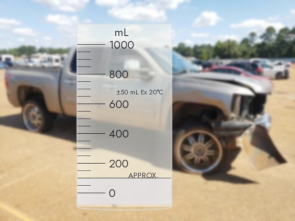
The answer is 100 mL
